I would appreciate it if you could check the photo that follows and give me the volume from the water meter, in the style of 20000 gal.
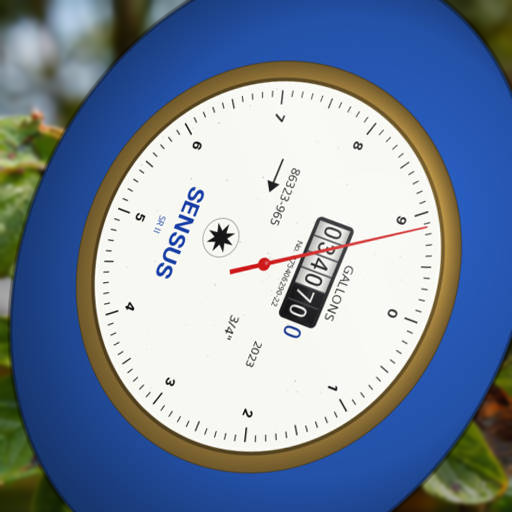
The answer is 340699.1 gal
